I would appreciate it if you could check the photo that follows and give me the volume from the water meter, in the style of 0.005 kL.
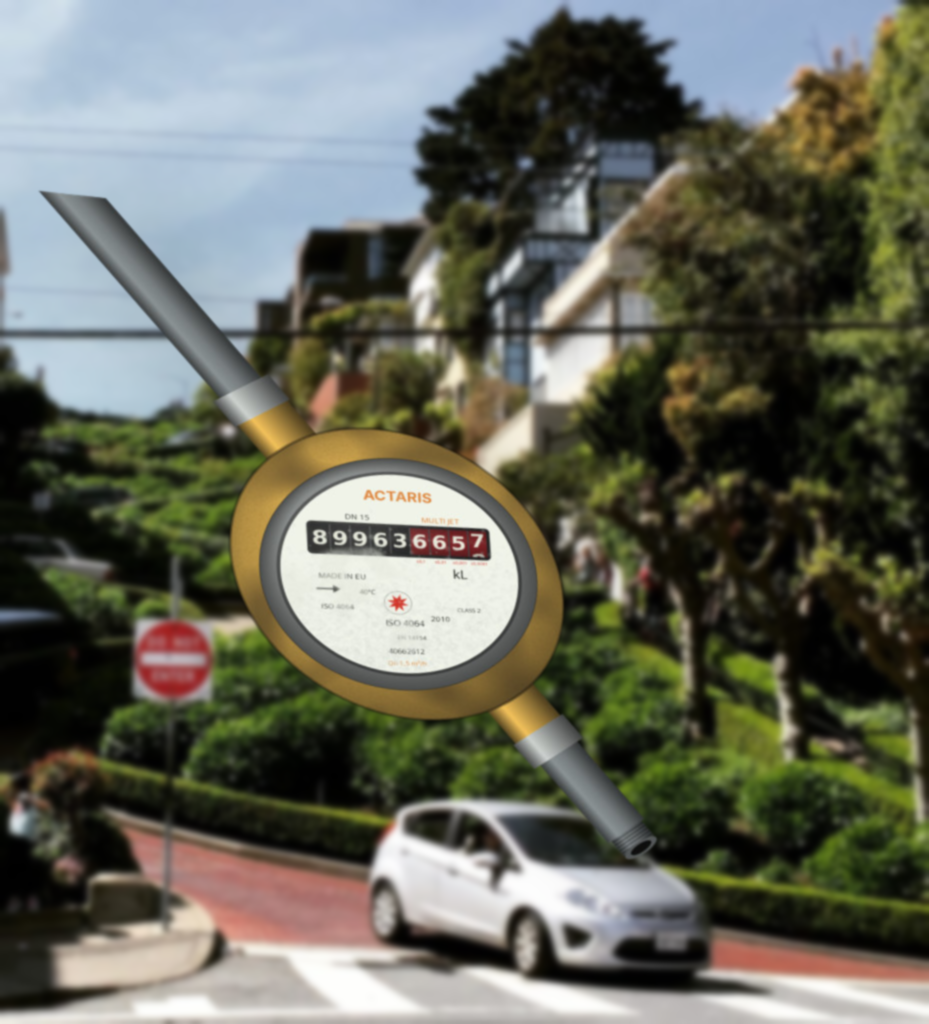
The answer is 89963.6657 kL
